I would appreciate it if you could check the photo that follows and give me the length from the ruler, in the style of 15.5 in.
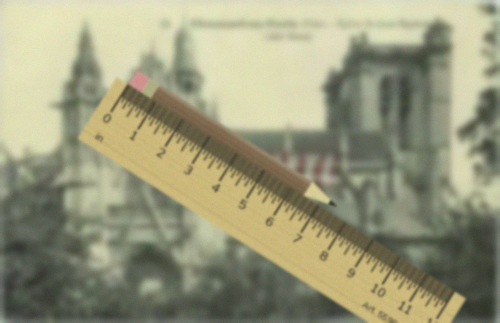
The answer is 7.5 in
